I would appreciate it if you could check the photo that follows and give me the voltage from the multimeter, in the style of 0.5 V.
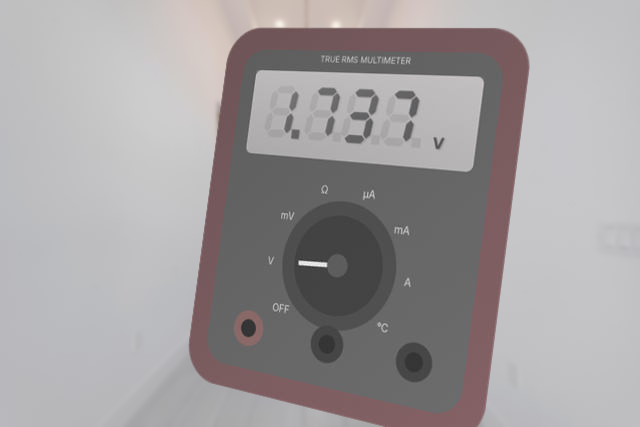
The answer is 1.737 V
